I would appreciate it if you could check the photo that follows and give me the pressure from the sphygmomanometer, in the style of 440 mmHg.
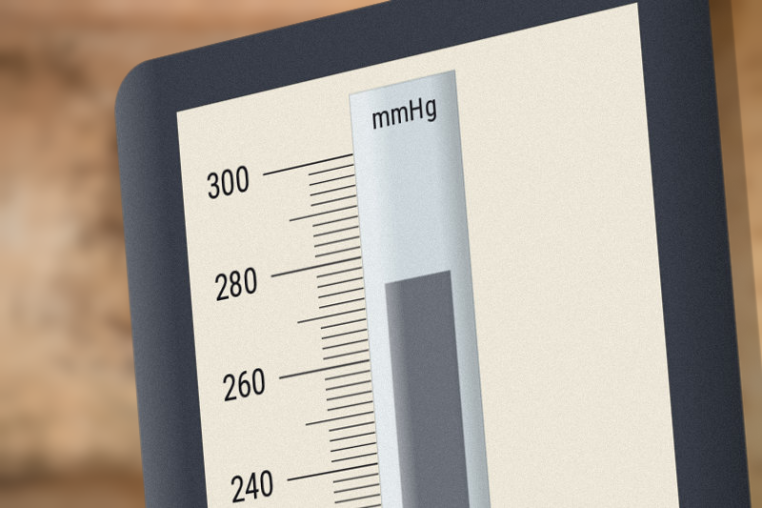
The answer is 274 mmHg
